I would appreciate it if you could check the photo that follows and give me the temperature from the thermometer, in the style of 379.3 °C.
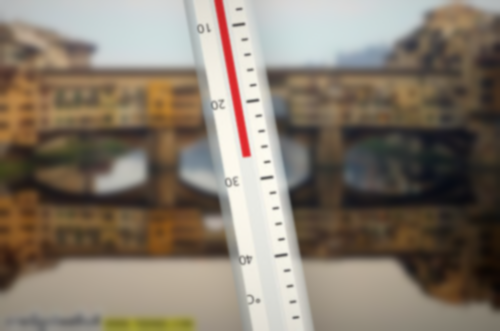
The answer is 27 °C
